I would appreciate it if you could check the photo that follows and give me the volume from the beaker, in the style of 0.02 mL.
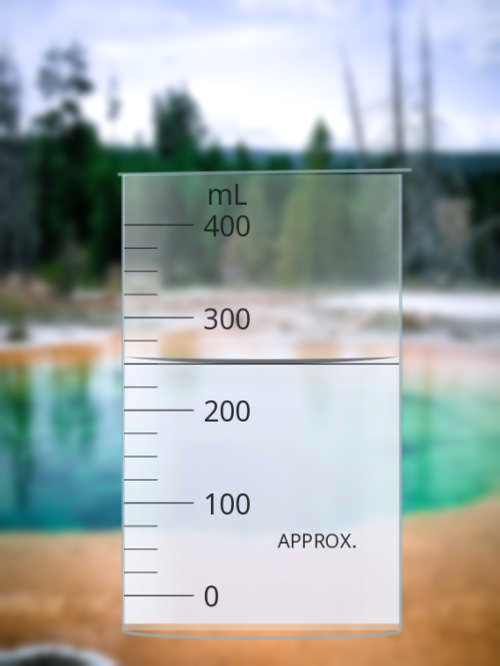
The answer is 250 mL
